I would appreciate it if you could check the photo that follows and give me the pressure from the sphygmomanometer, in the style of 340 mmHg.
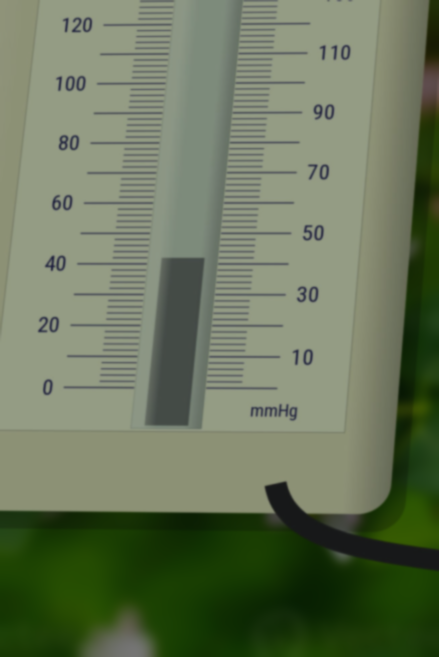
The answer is 42 mmHg
